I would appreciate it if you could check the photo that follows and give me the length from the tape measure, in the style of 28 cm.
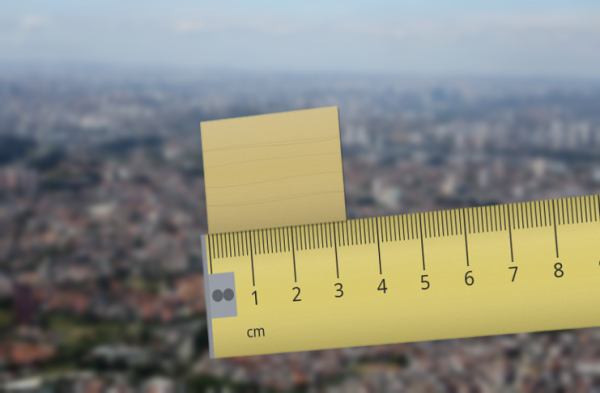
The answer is 3.3 cm
